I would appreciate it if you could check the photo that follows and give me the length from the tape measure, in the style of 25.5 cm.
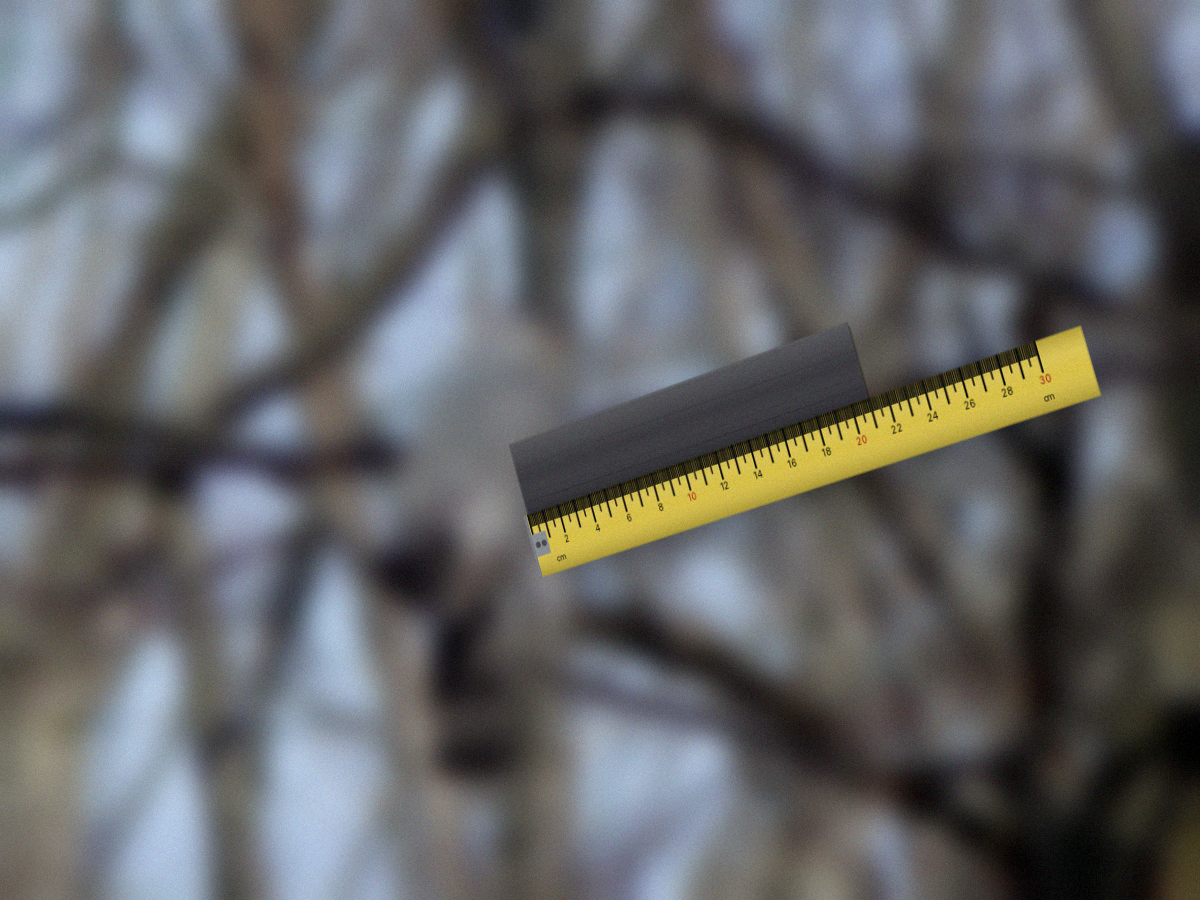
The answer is 21 cm
